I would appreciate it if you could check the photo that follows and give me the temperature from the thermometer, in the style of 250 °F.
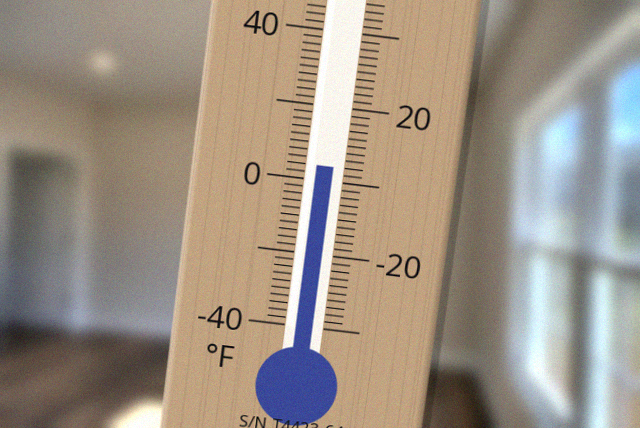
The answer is 4 °F
